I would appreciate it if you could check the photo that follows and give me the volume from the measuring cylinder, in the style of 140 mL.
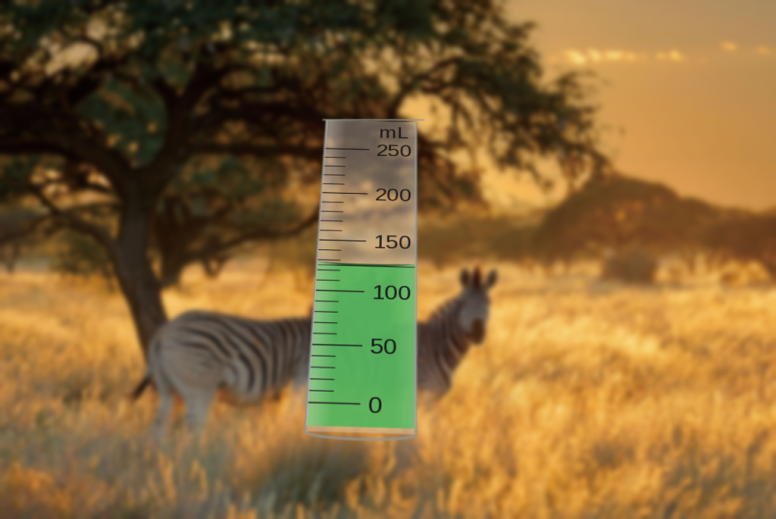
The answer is 125 mL
